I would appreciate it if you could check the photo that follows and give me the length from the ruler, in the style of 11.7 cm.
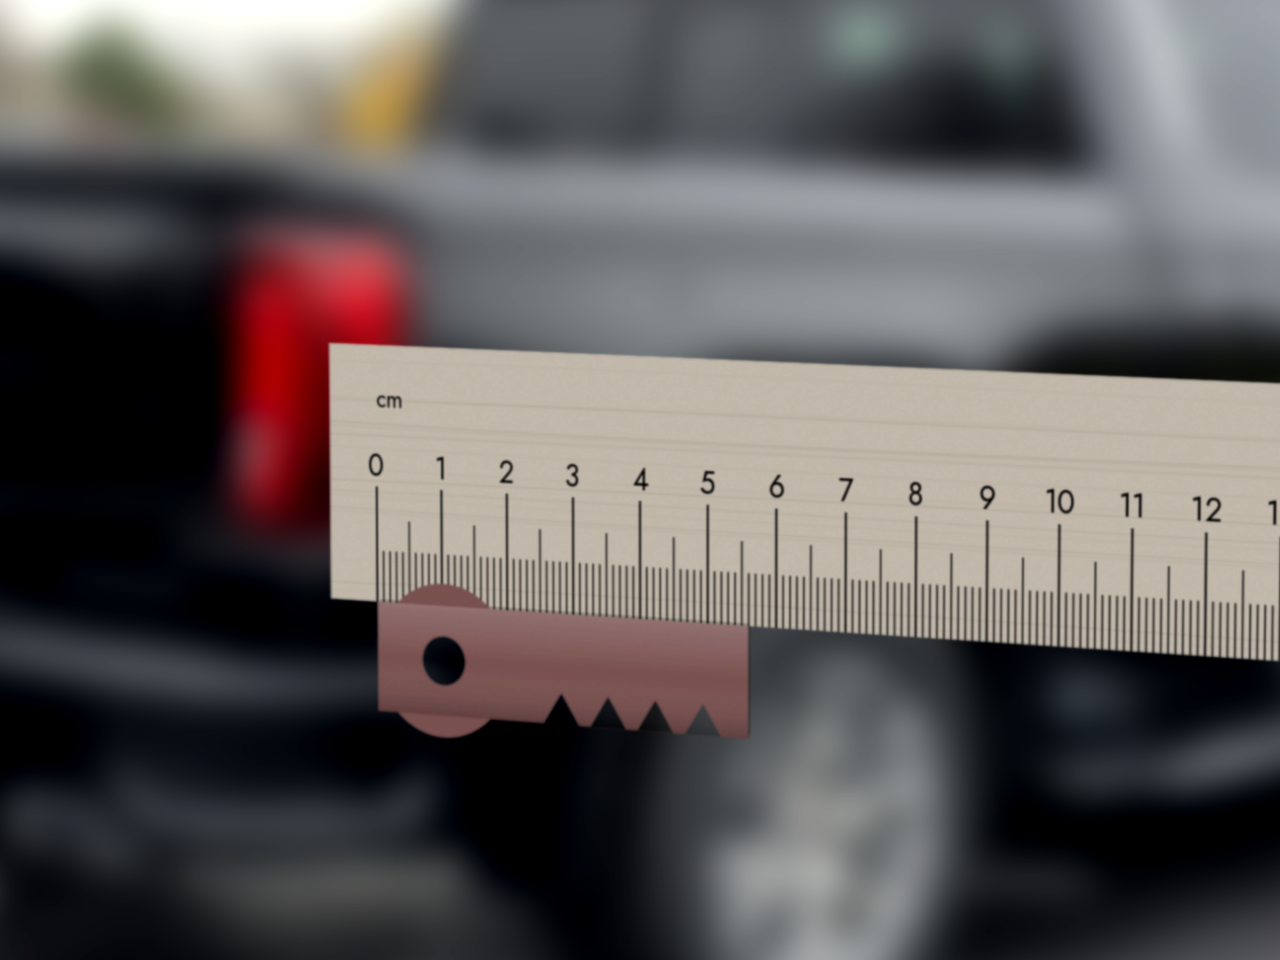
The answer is 5.6 cm
